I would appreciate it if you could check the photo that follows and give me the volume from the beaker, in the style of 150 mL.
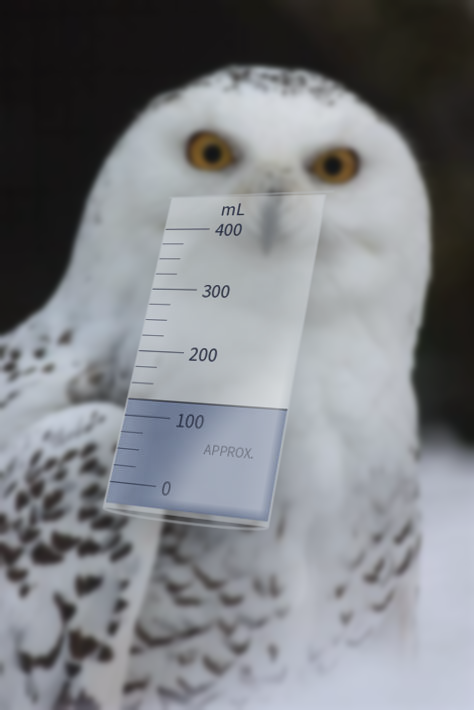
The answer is 125 mL
